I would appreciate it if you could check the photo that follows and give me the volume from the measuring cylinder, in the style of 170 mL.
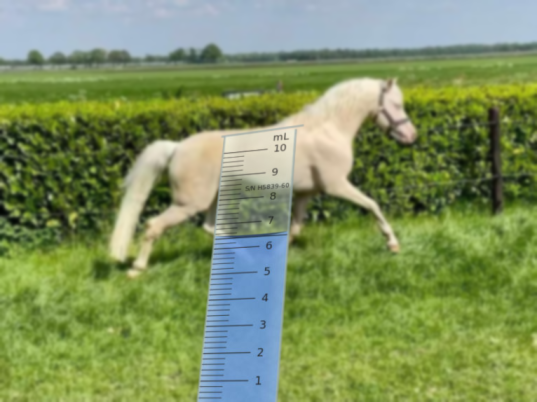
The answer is 6.4 mL
